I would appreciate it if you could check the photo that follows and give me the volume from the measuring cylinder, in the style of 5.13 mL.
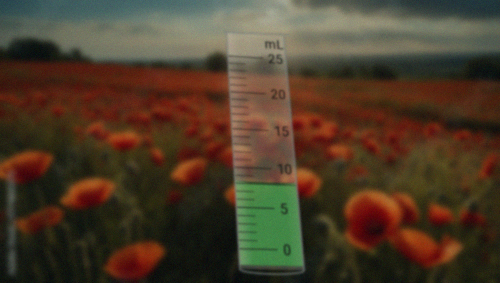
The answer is 8 mL
